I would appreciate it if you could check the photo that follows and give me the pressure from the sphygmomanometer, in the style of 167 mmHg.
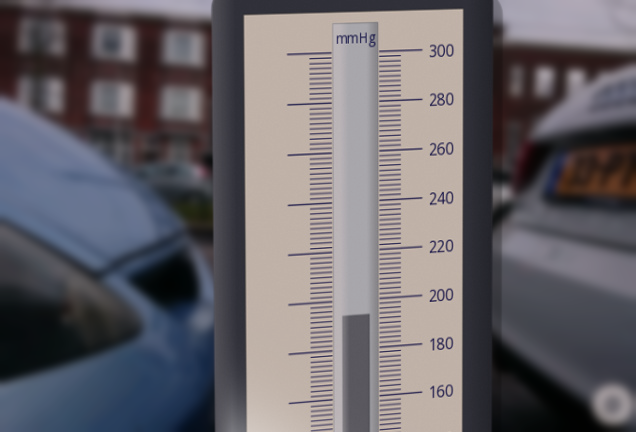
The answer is 194 mmHg
